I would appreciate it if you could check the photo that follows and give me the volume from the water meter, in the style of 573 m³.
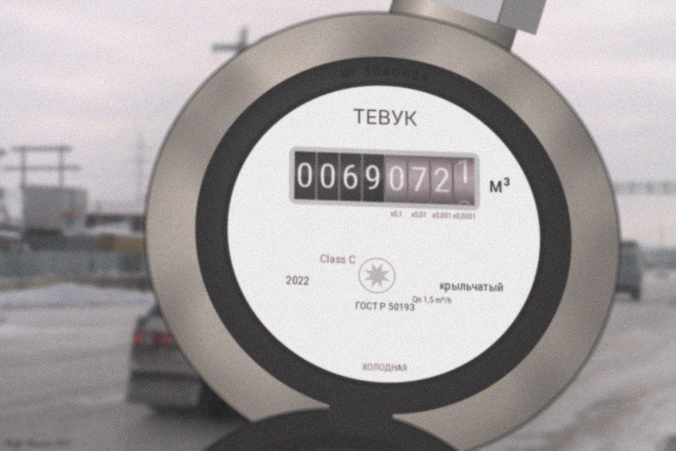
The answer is 69.0721 m³
